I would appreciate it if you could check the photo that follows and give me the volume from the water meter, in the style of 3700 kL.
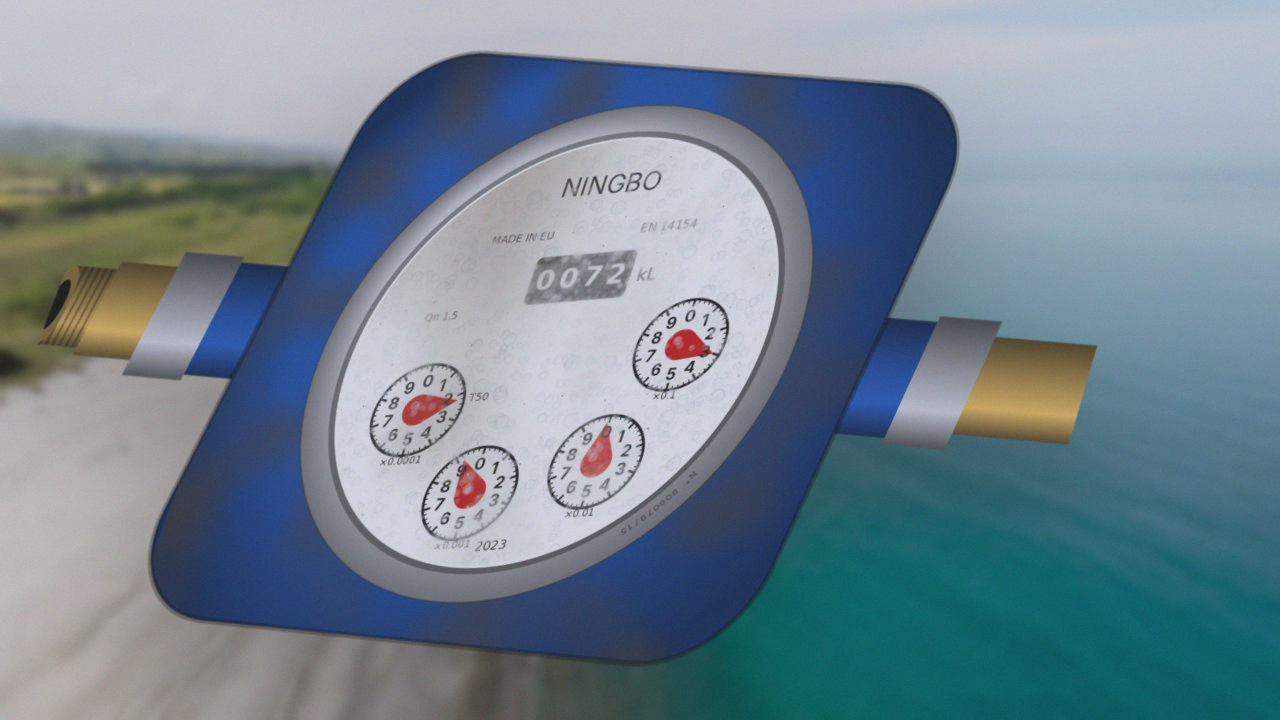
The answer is 72.2992 kL
